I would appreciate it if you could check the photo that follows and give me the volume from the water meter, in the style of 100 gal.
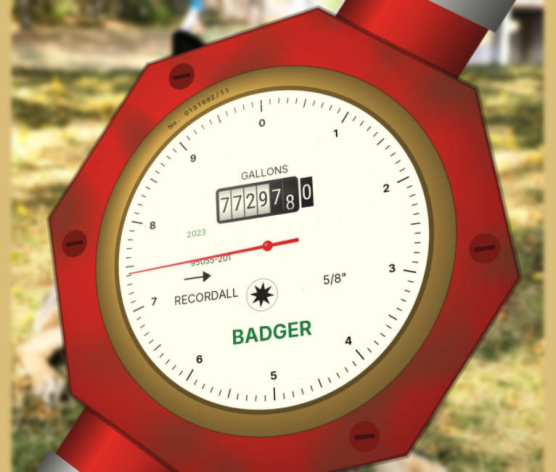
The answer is 7729777.4 gal
